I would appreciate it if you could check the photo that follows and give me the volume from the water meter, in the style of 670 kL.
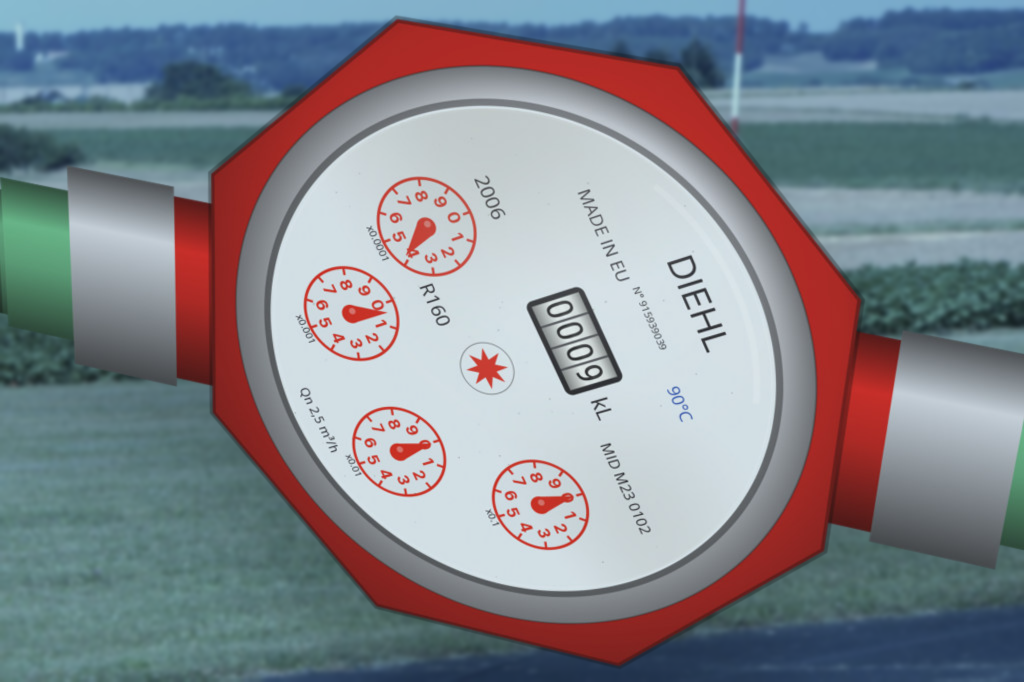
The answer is 9.0004 kL
